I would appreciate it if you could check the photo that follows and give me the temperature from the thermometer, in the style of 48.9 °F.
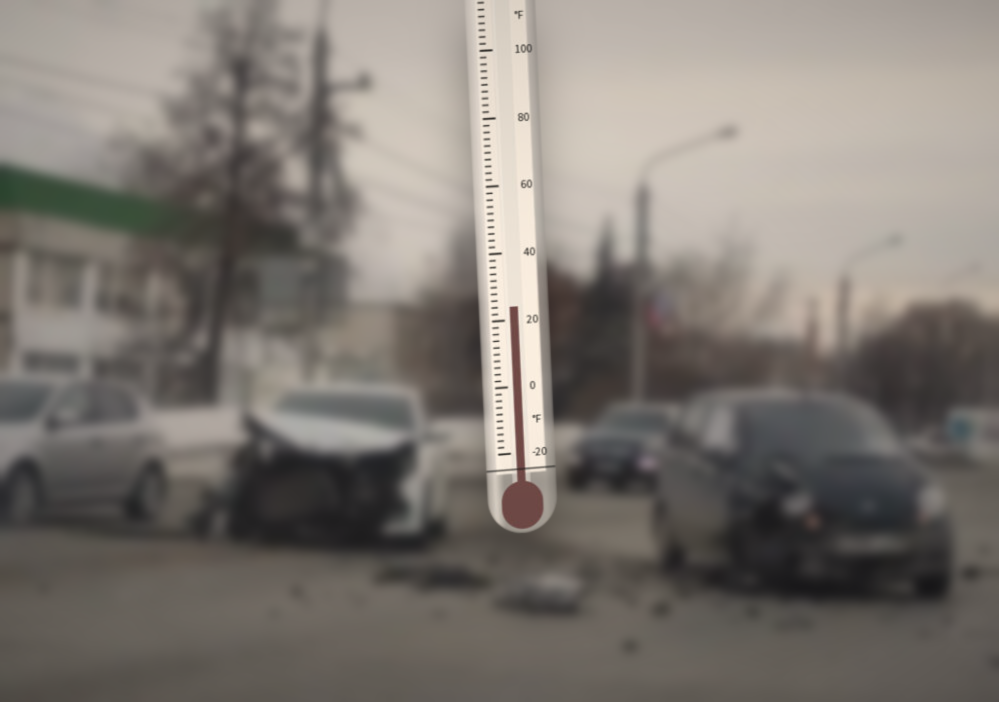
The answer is 24 °F
